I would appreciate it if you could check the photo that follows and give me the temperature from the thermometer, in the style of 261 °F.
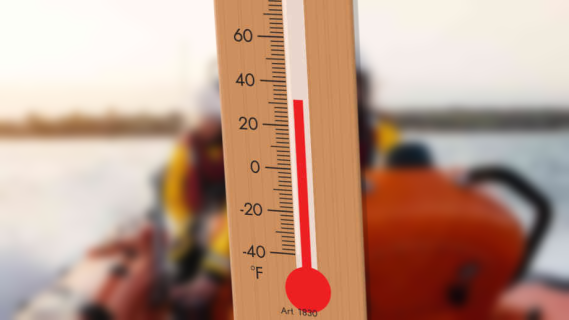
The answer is 32 °F
